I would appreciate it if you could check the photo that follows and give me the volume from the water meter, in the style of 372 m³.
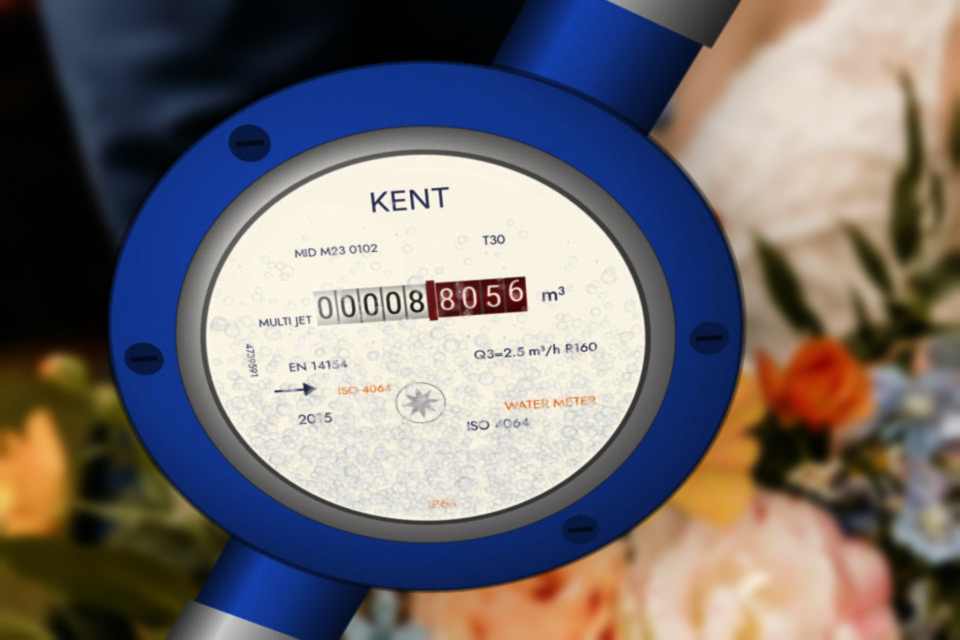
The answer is 8.8056 m³
